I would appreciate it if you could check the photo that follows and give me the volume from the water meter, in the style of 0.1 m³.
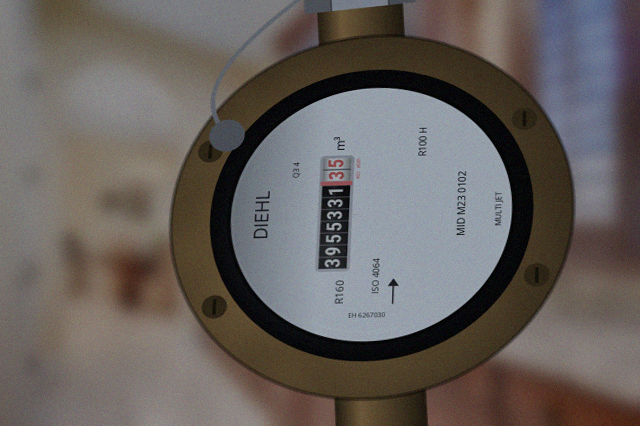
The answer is 3955331.35 m³
